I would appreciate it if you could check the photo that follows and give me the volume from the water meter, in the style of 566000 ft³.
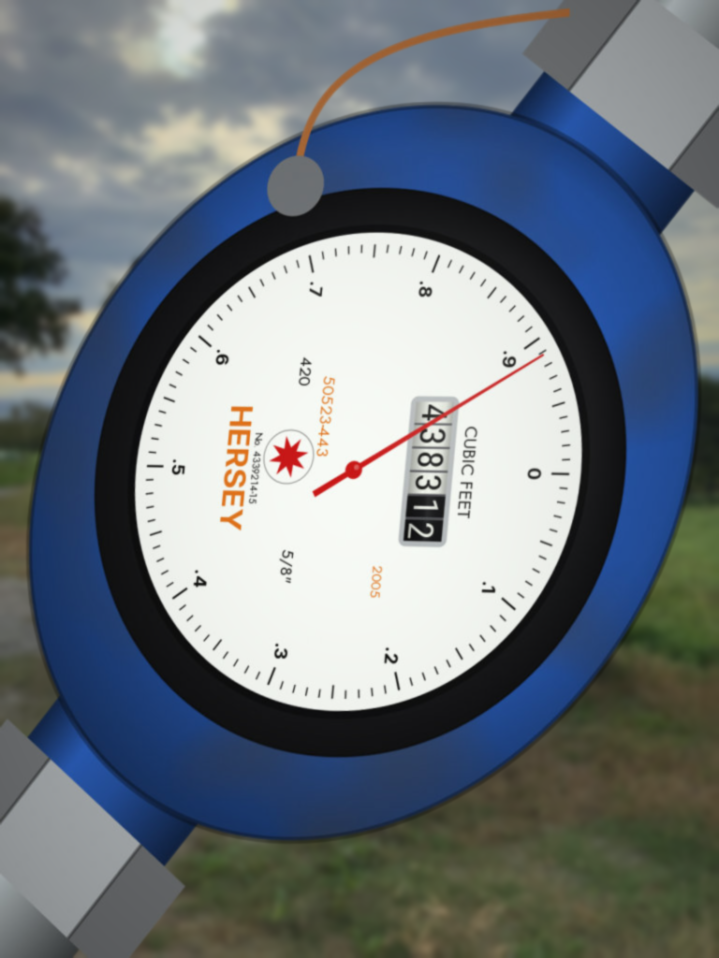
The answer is 438311.91 ft³
